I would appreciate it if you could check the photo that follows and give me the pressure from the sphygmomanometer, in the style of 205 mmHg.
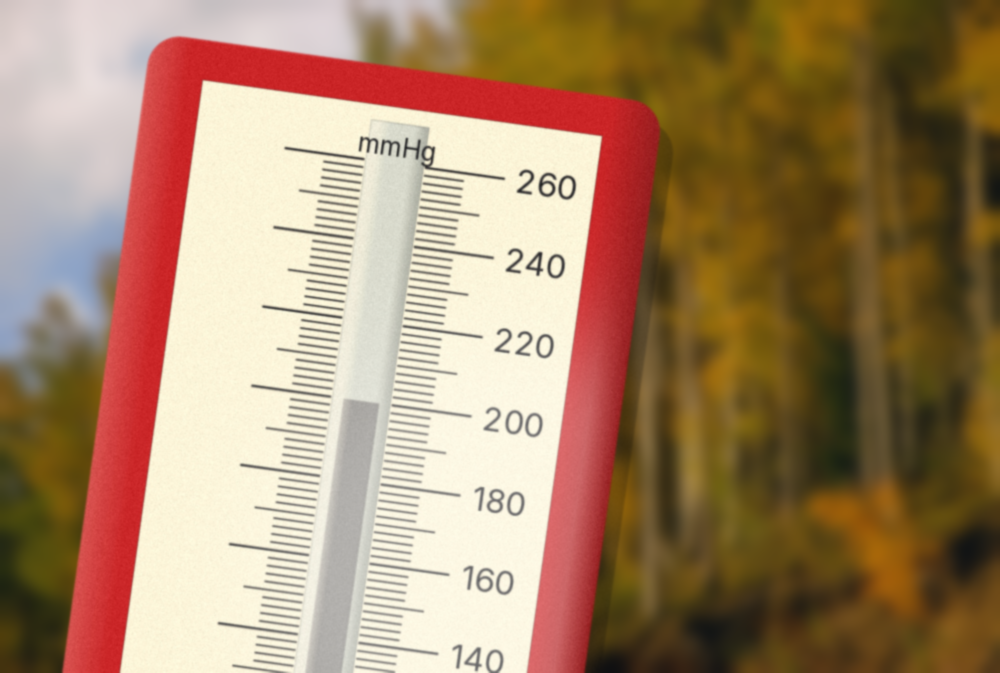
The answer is 200 mmHg
